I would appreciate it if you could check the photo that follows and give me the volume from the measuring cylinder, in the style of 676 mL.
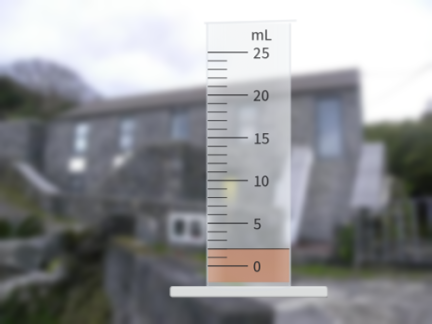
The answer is 2 mL
